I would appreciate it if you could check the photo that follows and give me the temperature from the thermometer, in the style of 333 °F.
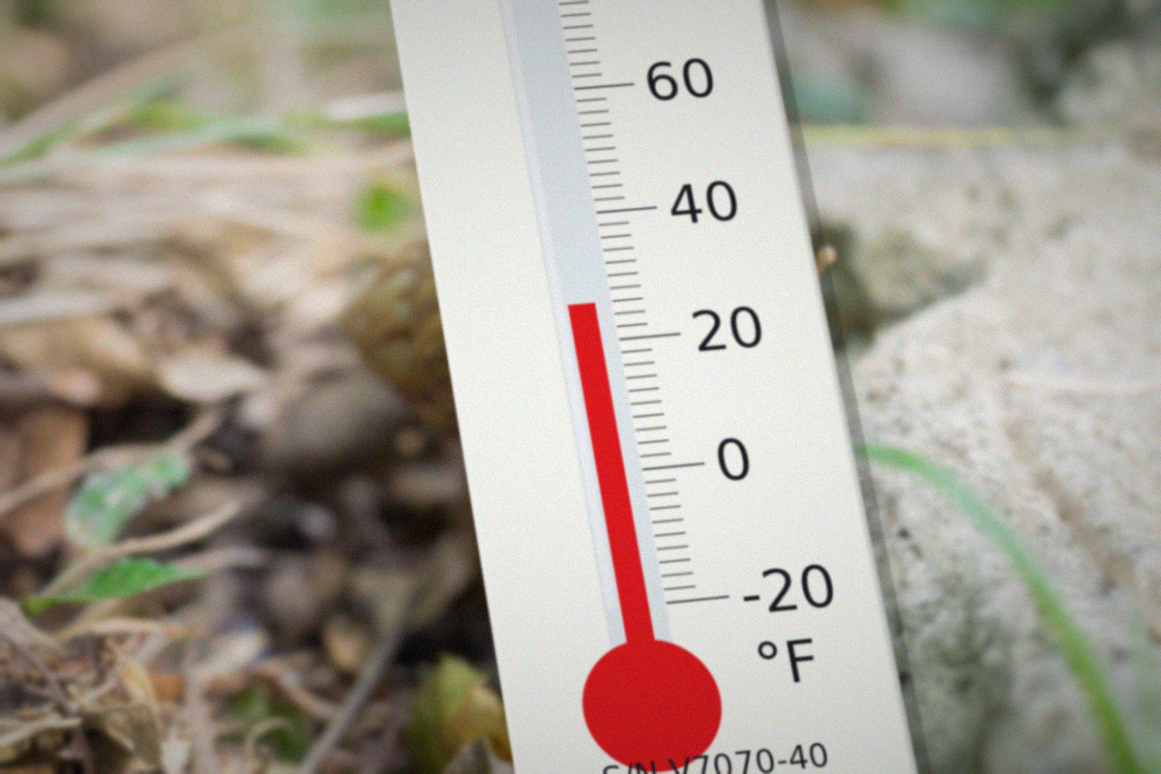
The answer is 26 °F
